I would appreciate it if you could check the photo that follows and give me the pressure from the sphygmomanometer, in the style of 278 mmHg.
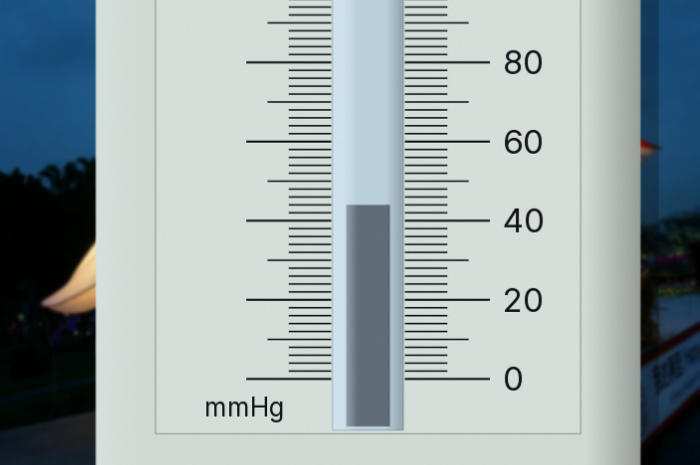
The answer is 44 mmHg
